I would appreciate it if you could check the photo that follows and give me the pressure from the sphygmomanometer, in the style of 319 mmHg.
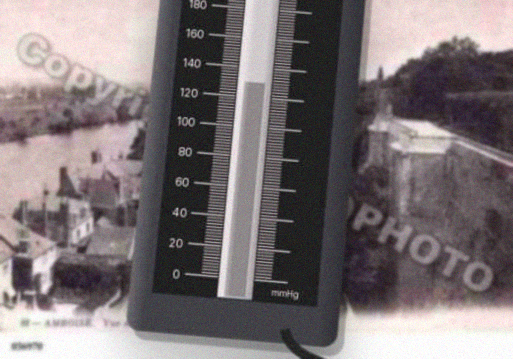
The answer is 130 mmHg
